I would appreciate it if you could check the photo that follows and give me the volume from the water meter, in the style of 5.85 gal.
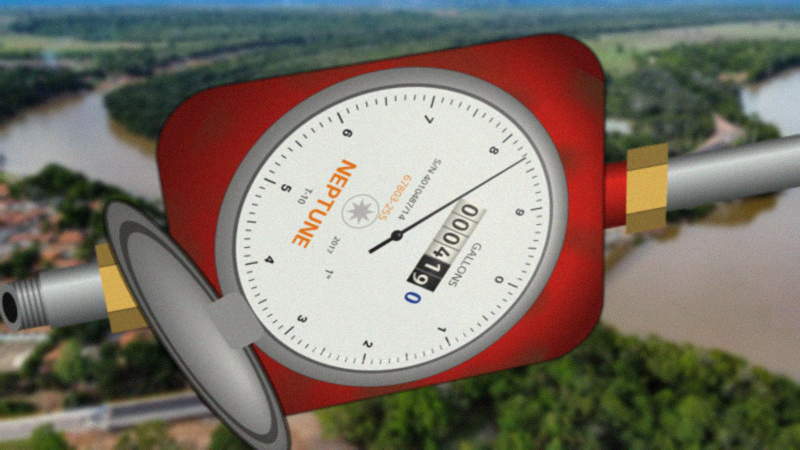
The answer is 4188.3 gal
